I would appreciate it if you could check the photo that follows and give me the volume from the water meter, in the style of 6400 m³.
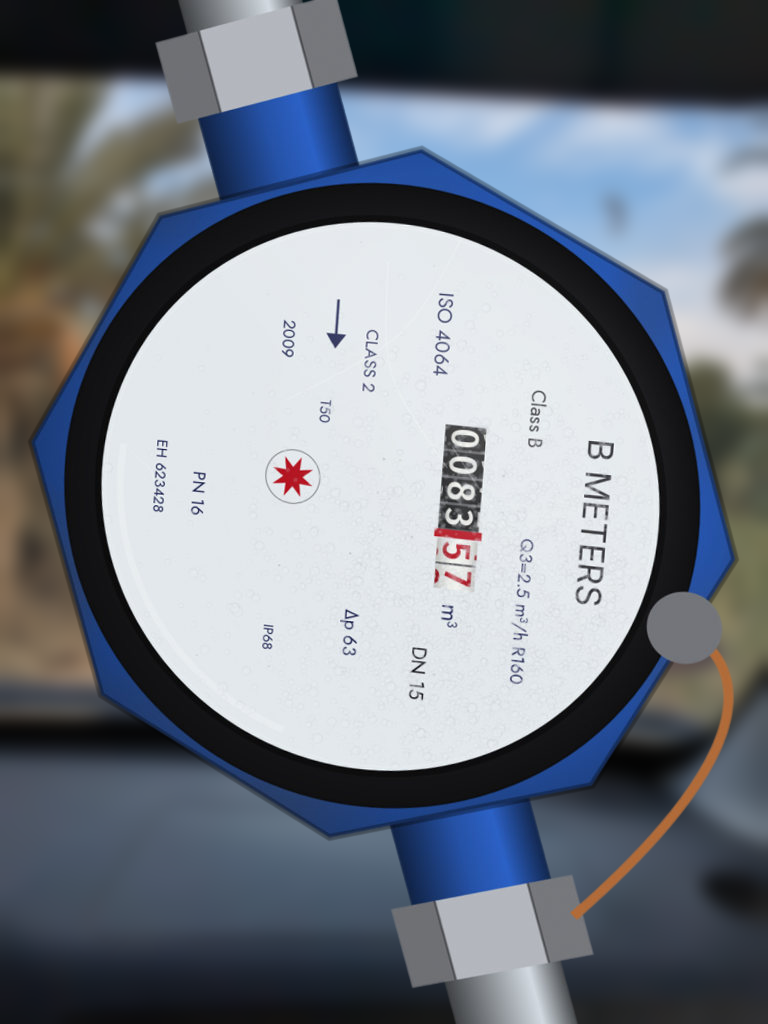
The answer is 83.57 m³
